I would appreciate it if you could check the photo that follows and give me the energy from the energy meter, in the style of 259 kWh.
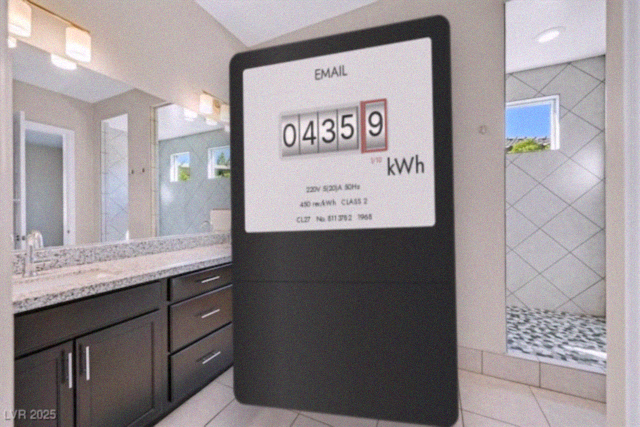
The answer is 435.9 kWh
